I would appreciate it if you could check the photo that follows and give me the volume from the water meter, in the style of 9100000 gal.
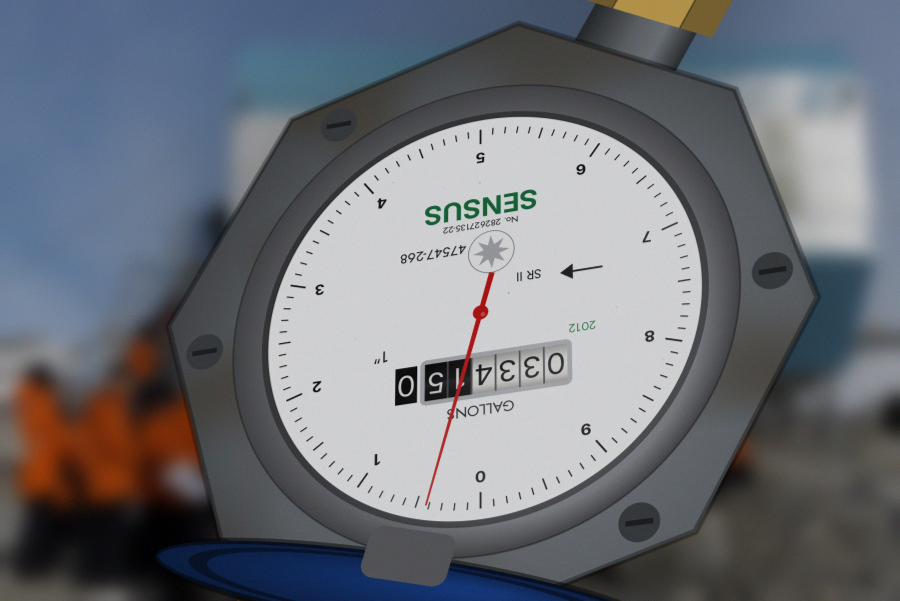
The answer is 334150.4 gal
